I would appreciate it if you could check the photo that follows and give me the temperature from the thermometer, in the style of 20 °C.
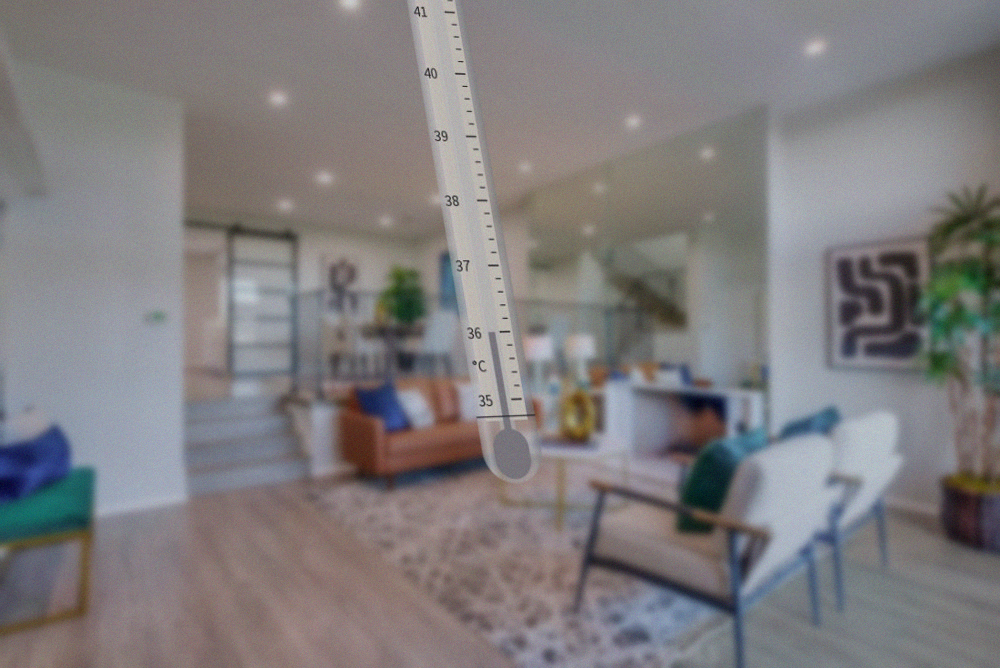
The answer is 36 °C
